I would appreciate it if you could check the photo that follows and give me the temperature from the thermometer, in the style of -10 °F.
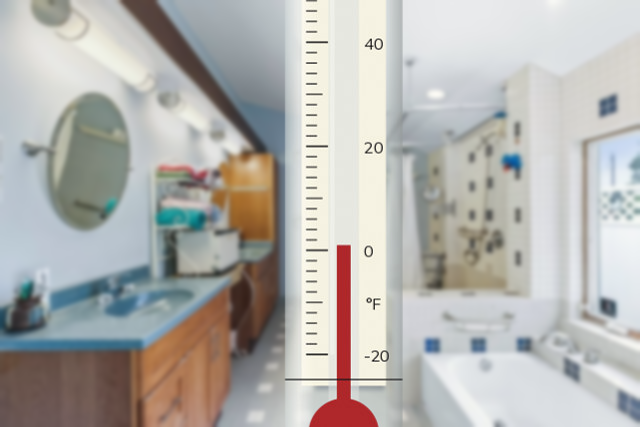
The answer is 1 °F
